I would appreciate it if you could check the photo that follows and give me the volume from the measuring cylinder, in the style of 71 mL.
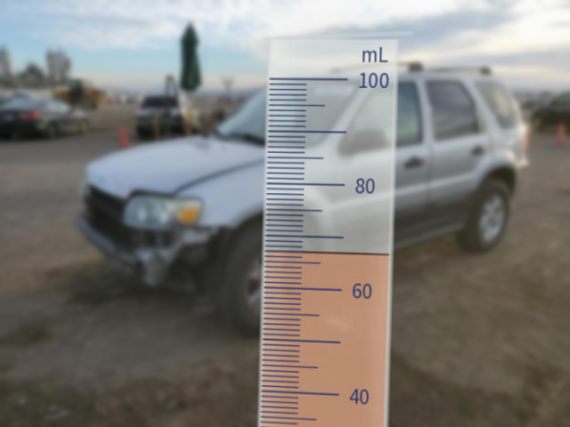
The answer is 67 mL
